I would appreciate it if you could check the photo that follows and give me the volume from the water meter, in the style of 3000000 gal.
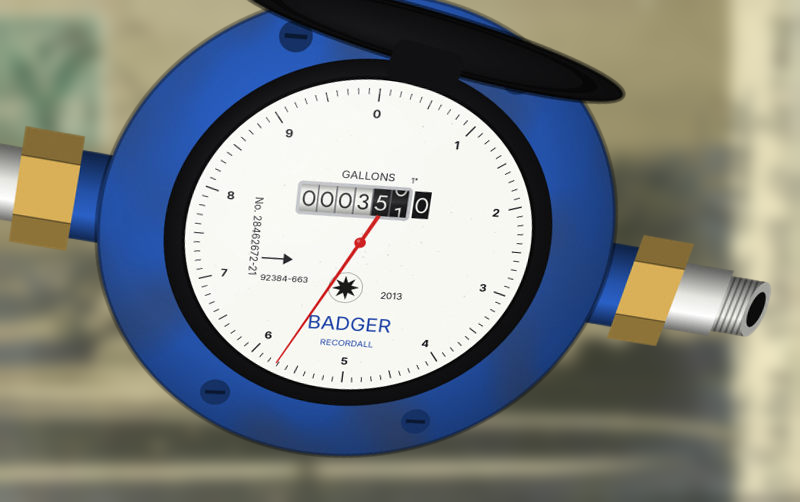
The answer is 3505.7 gal
